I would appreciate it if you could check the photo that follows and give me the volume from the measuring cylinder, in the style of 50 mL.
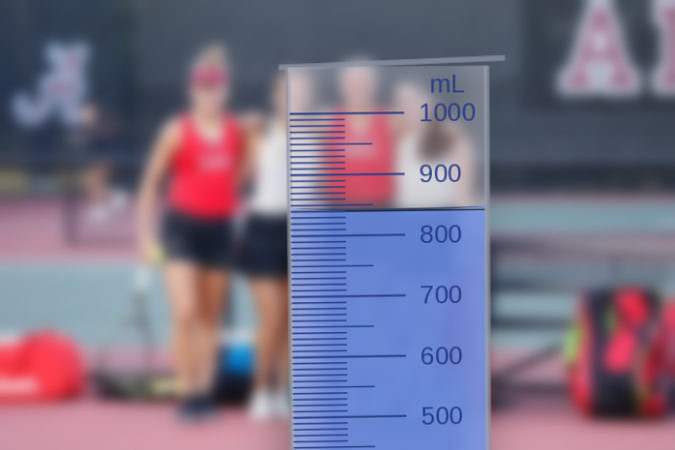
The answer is 840 mL
